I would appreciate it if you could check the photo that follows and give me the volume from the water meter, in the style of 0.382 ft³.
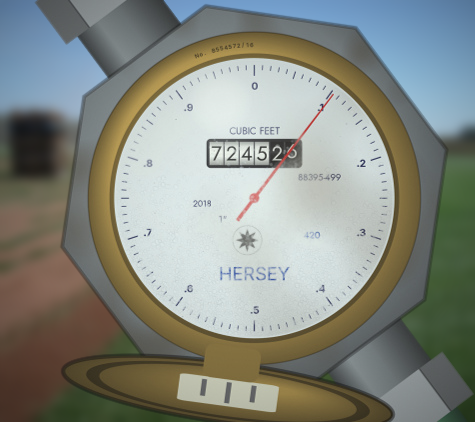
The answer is 724526.10 ft³
